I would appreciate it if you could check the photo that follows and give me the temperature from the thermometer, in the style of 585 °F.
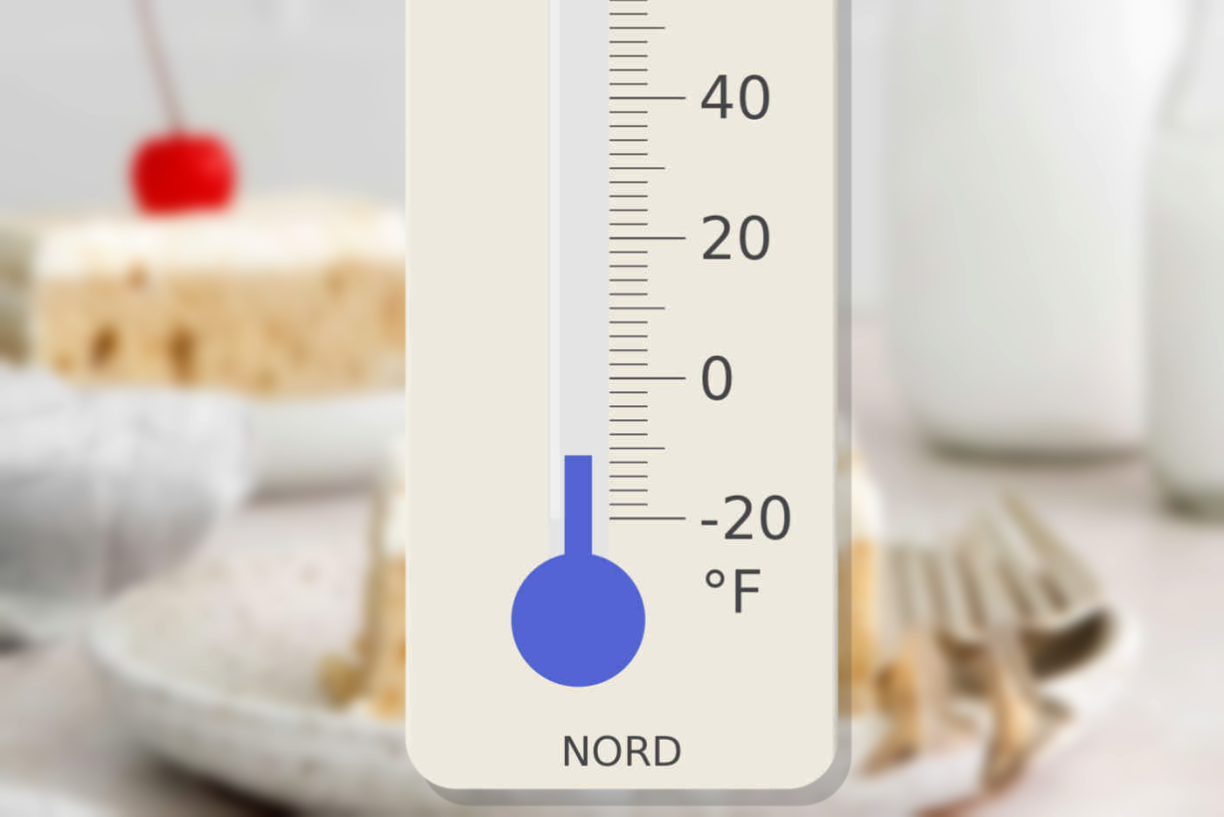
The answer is -11 °F
